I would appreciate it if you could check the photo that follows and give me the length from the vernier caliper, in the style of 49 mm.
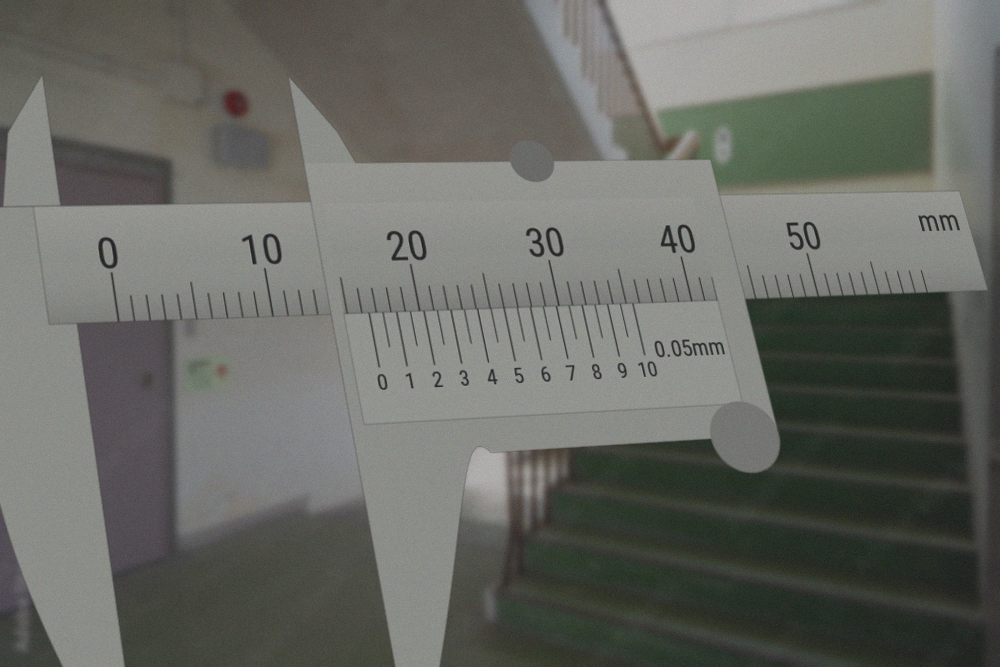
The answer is 16.5 mm
